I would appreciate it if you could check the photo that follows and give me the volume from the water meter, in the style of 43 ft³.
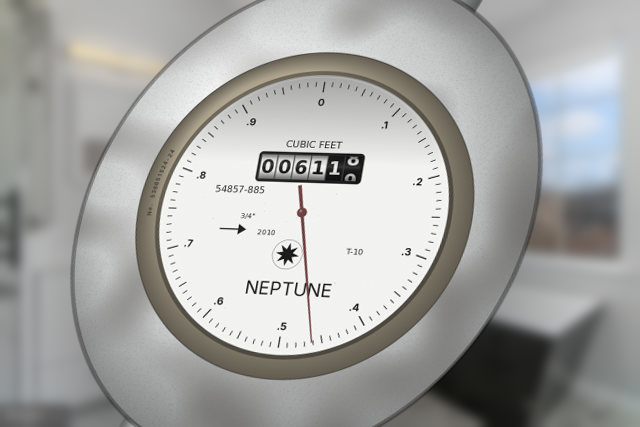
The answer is 6118.46 ft³
